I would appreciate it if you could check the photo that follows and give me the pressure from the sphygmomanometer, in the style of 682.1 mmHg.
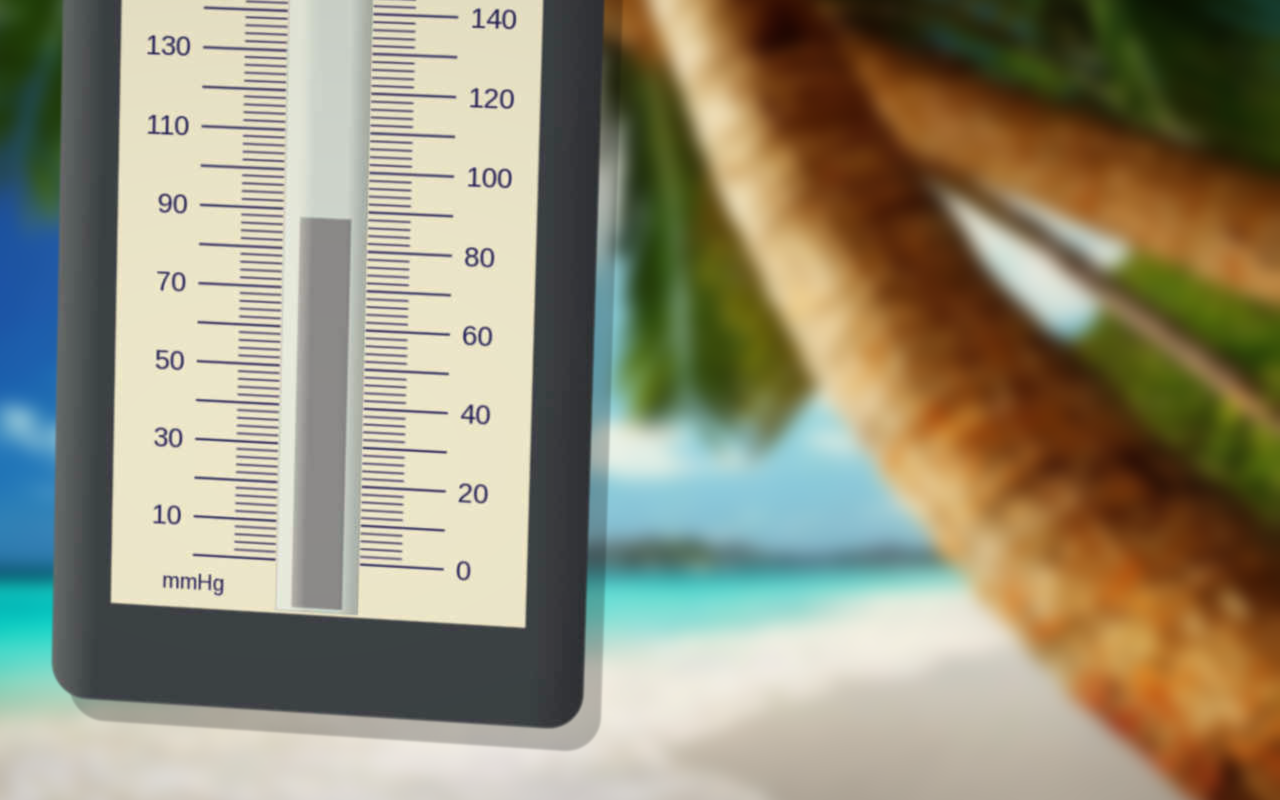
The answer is 88 mmHg
